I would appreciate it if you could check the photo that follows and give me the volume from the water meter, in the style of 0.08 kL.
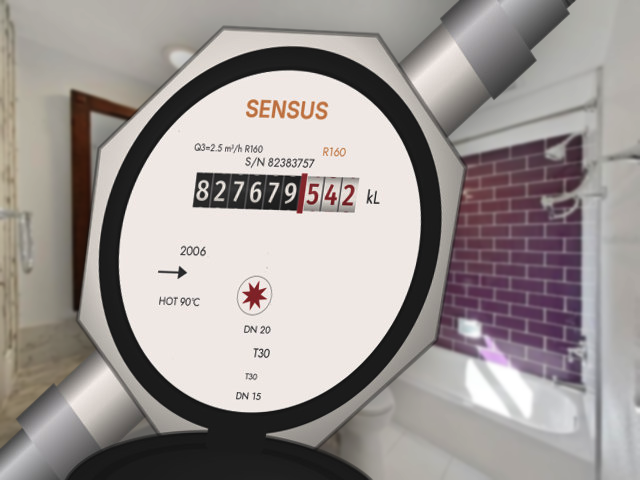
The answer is 827679.542 kL
